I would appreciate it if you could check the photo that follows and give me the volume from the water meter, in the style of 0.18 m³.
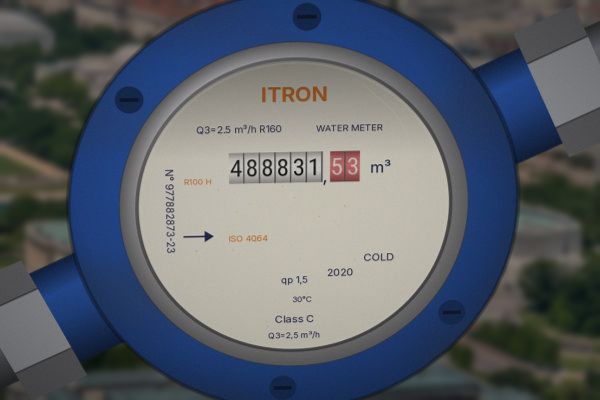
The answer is 488831.53 m³
